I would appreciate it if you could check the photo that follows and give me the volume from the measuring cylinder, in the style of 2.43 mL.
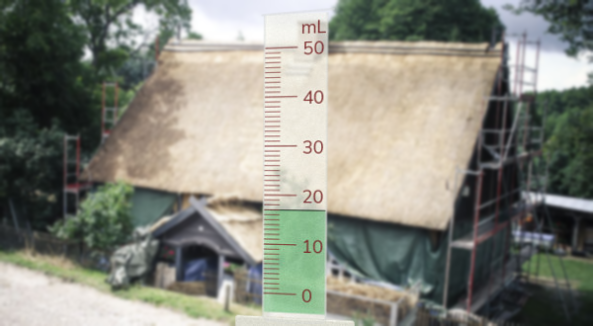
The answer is 17 mL
